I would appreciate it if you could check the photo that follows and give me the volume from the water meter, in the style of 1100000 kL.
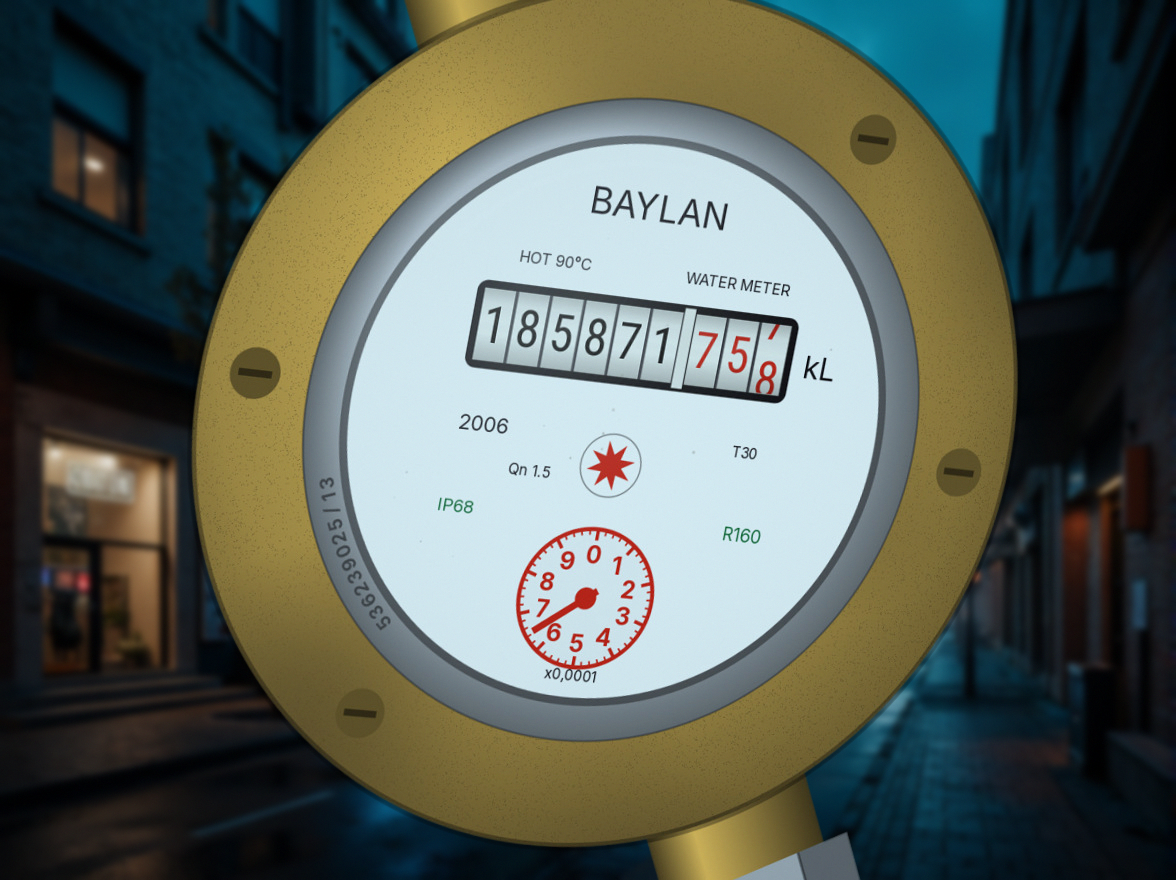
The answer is 185871.7576 kL
